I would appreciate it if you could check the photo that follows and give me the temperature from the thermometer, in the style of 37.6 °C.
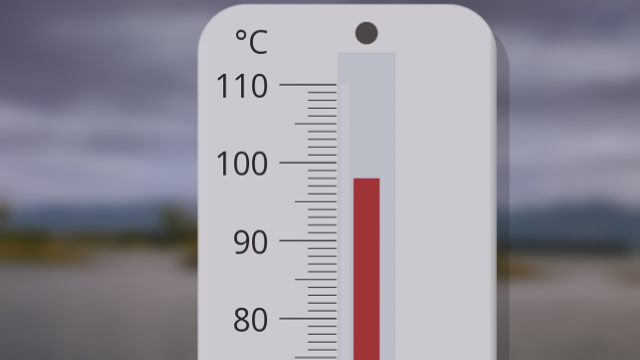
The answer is 98 °C
